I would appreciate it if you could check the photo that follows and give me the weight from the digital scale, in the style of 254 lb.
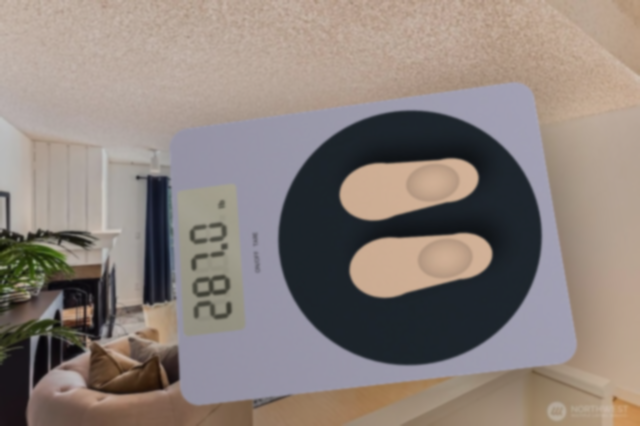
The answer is 287.0 lb
